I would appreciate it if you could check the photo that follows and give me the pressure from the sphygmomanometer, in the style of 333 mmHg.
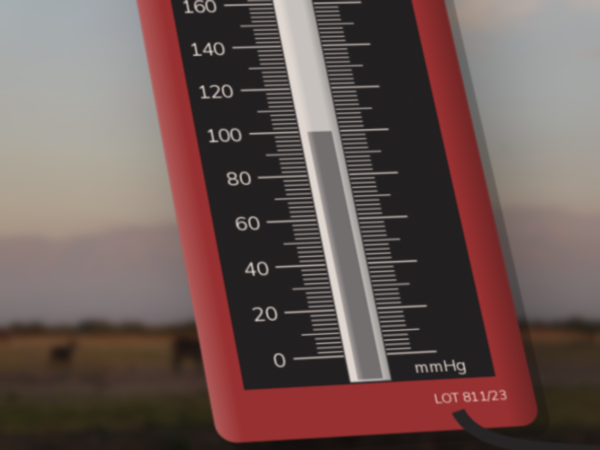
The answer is 100 mmHg
